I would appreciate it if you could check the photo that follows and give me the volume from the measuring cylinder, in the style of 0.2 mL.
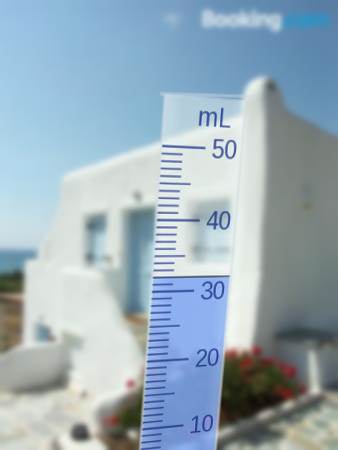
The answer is 32 mL
